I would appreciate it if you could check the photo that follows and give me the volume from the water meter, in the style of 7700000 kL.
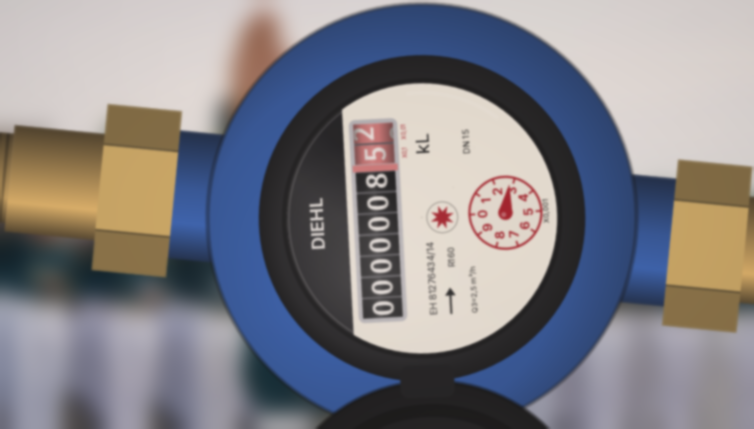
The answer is 8.522 kL
